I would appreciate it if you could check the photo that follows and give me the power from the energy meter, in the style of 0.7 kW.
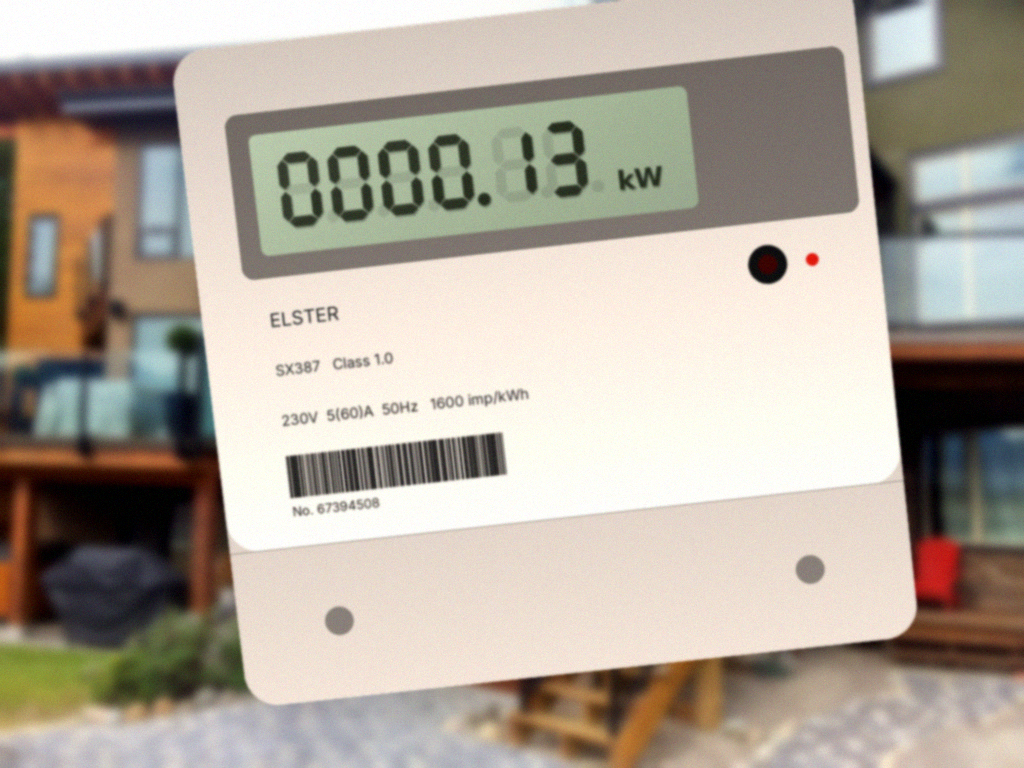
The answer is 0.13 kW
